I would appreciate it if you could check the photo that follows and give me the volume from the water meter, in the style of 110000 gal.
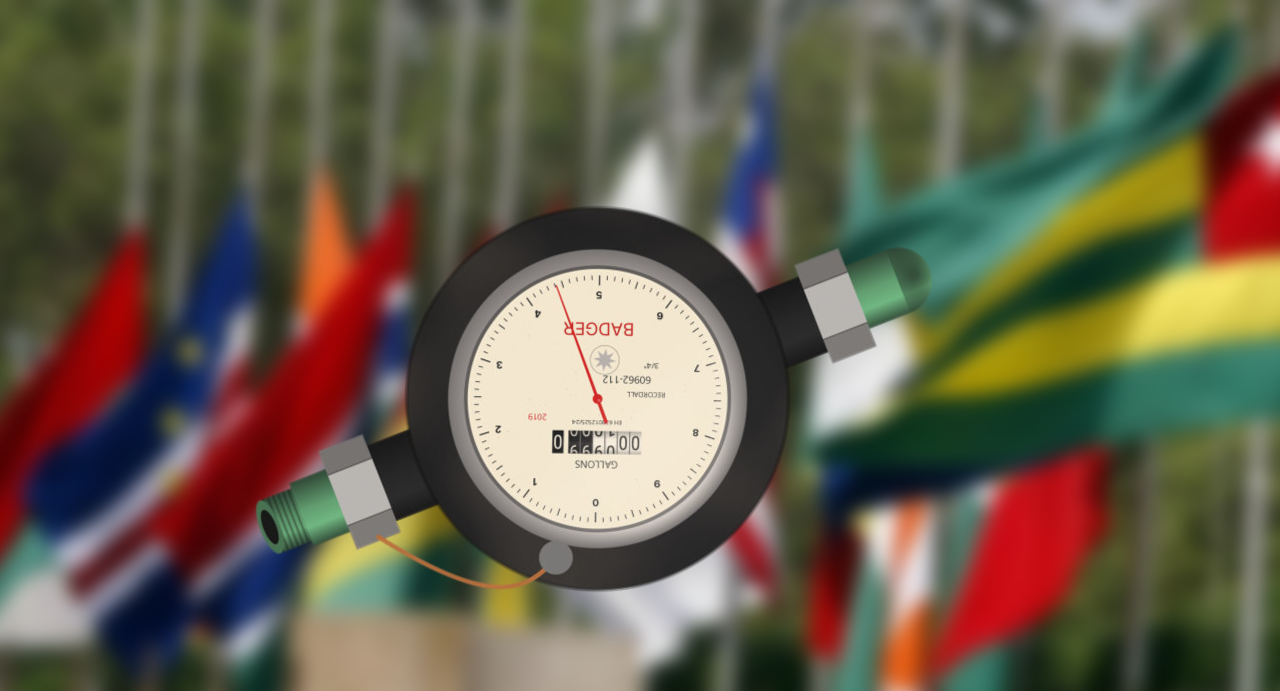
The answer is 9994.4 gal
